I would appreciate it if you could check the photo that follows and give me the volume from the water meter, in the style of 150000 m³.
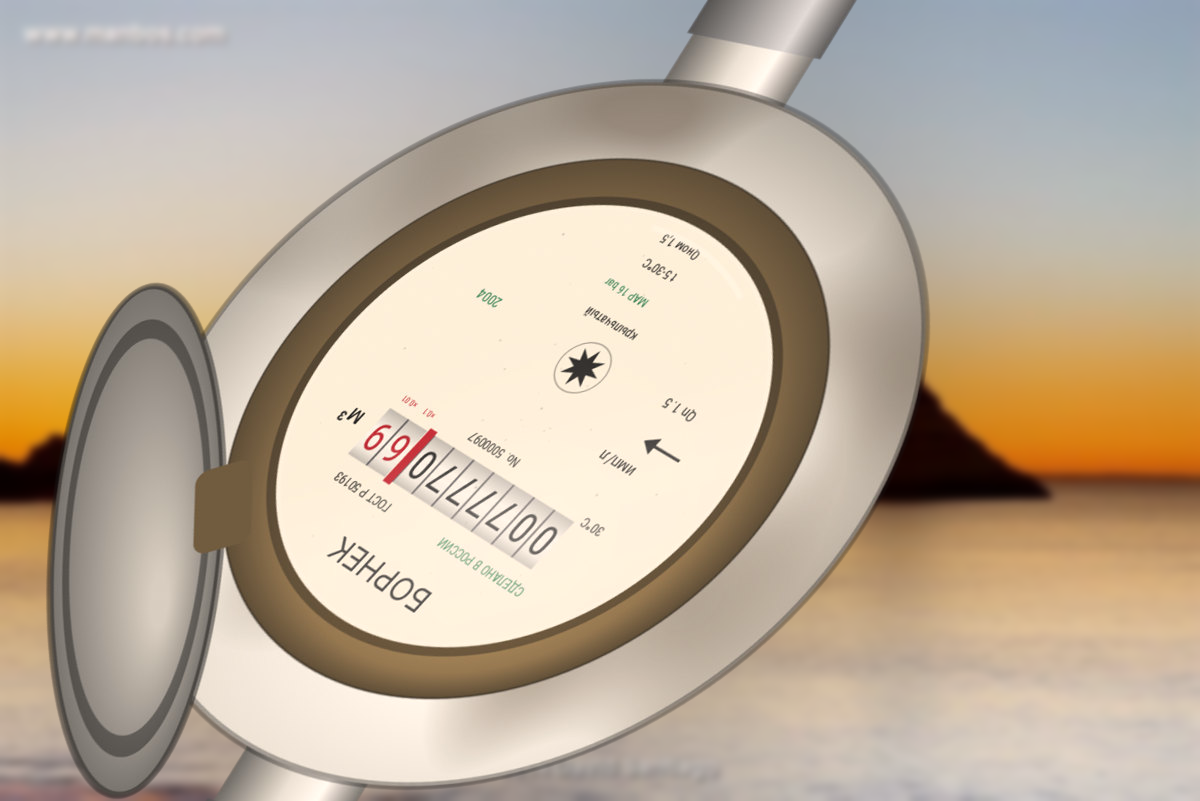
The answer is 77770.69 m³
